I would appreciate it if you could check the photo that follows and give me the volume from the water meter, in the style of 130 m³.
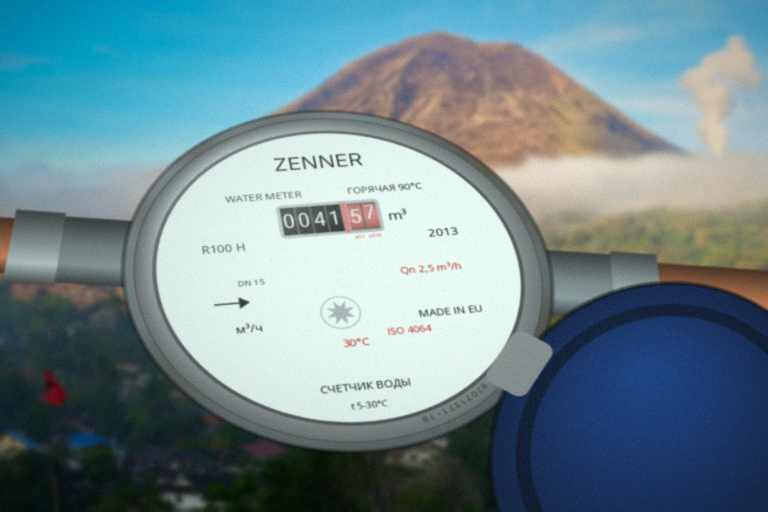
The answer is 41.57 m³
